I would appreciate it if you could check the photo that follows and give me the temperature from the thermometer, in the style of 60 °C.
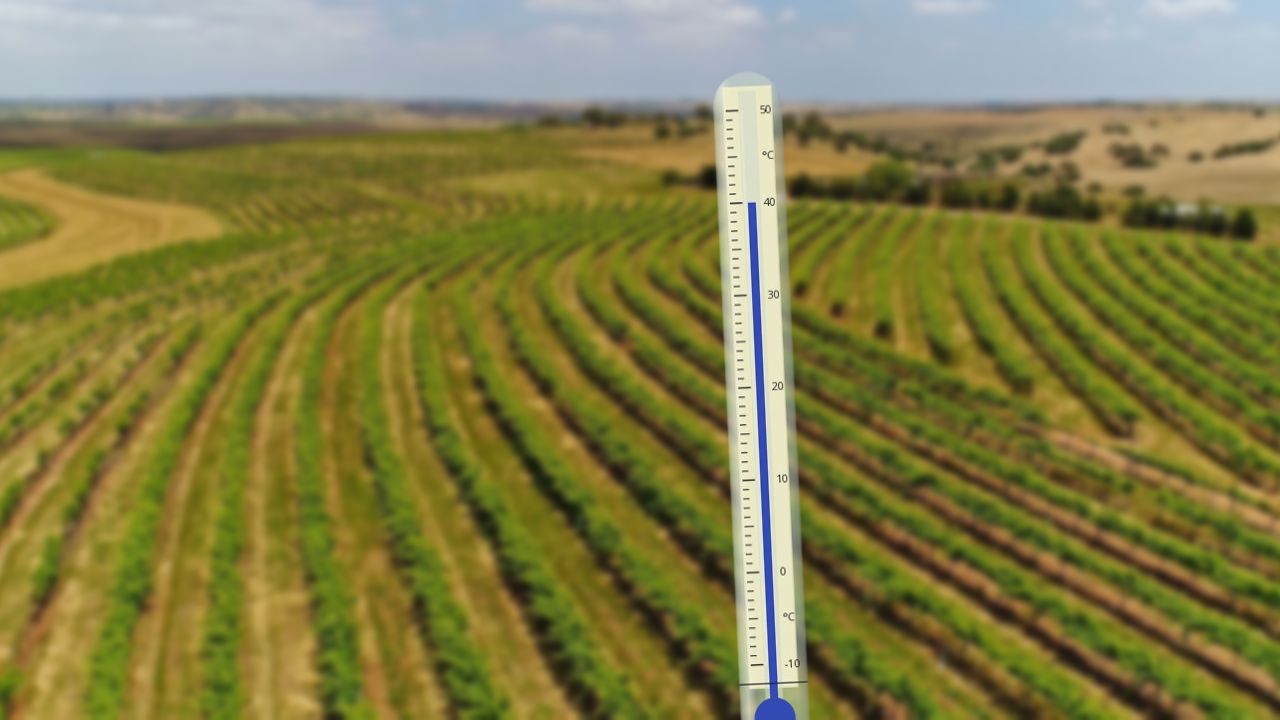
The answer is 40 °C
